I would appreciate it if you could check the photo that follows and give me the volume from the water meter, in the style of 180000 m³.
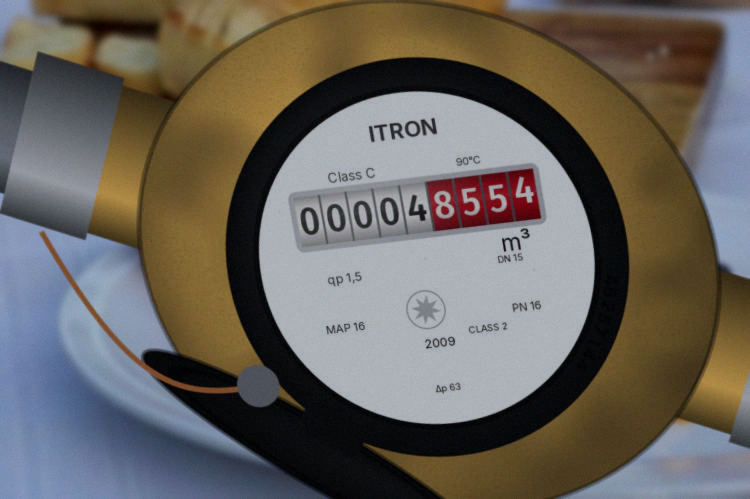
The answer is 4.8554 m³
